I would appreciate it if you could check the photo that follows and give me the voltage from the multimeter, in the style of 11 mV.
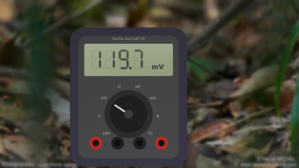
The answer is 119.7 mV
